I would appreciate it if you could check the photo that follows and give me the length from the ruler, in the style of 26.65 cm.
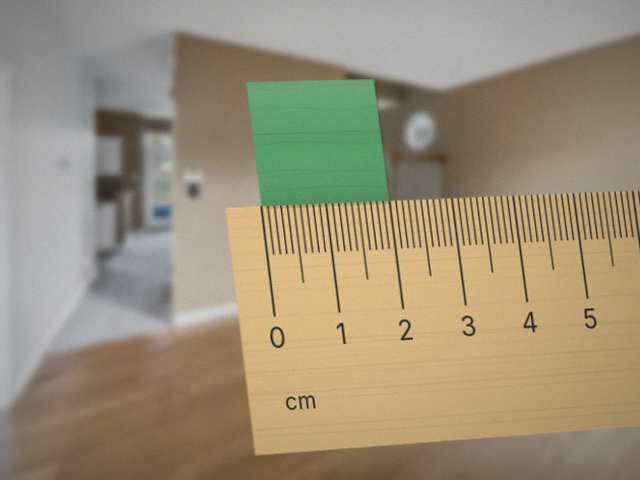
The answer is 2 cm
